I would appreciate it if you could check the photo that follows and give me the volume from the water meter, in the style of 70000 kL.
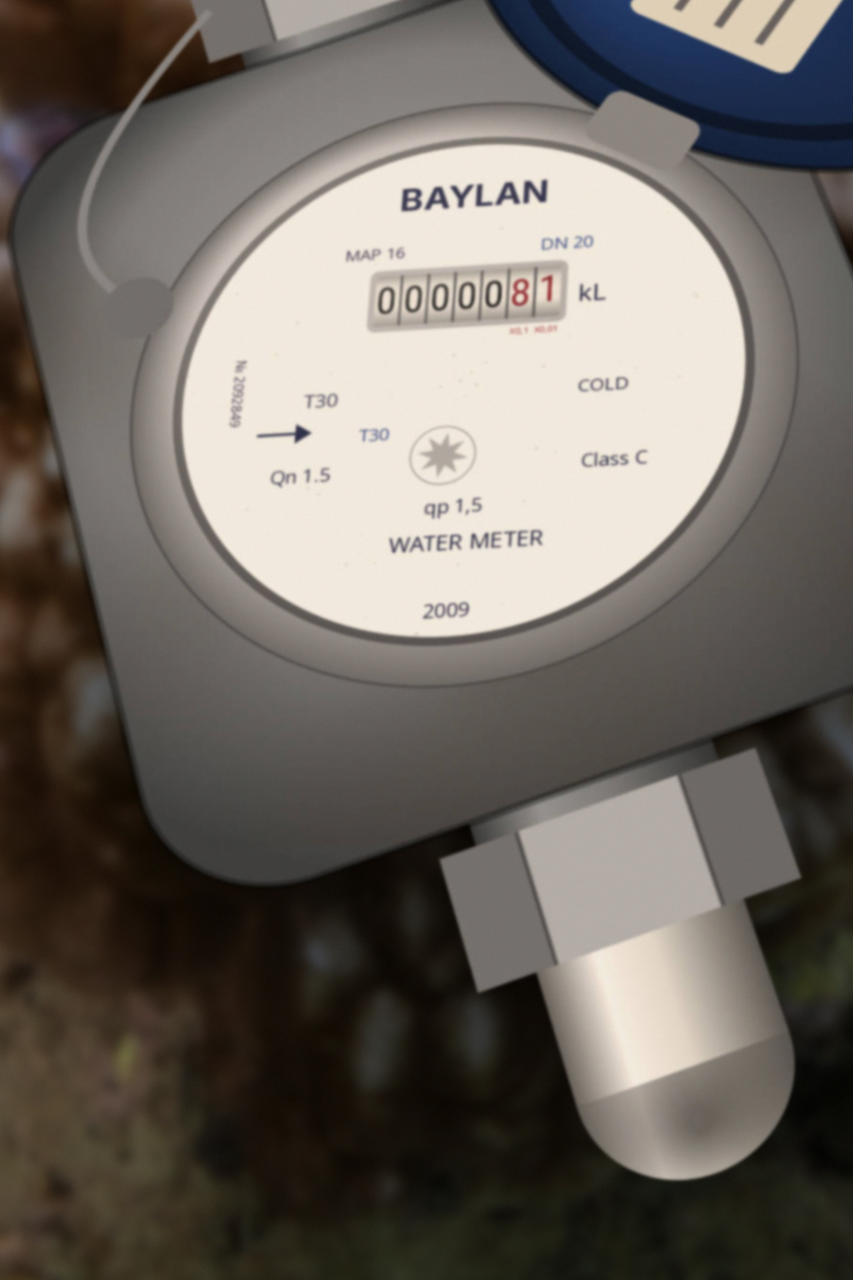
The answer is 0.81 kL
